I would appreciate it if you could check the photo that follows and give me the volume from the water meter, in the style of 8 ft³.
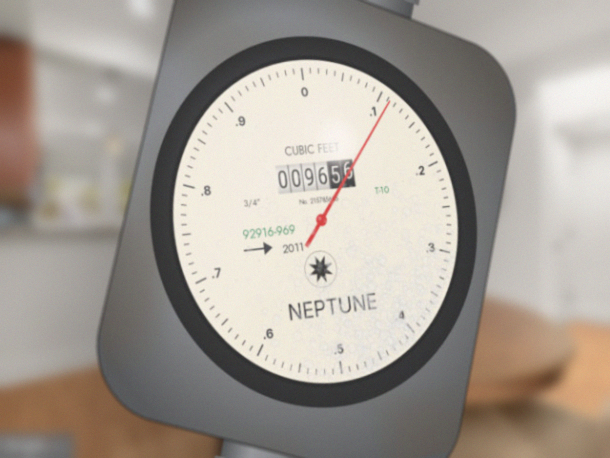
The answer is 9656.11 ft³
